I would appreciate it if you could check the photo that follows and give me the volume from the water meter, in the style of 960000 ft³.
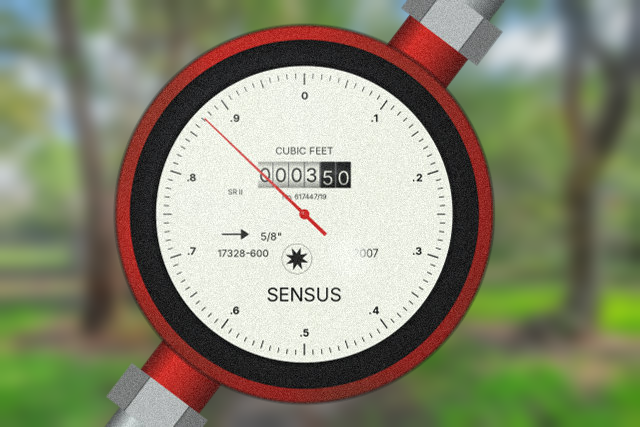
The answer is 349.87 ft³
